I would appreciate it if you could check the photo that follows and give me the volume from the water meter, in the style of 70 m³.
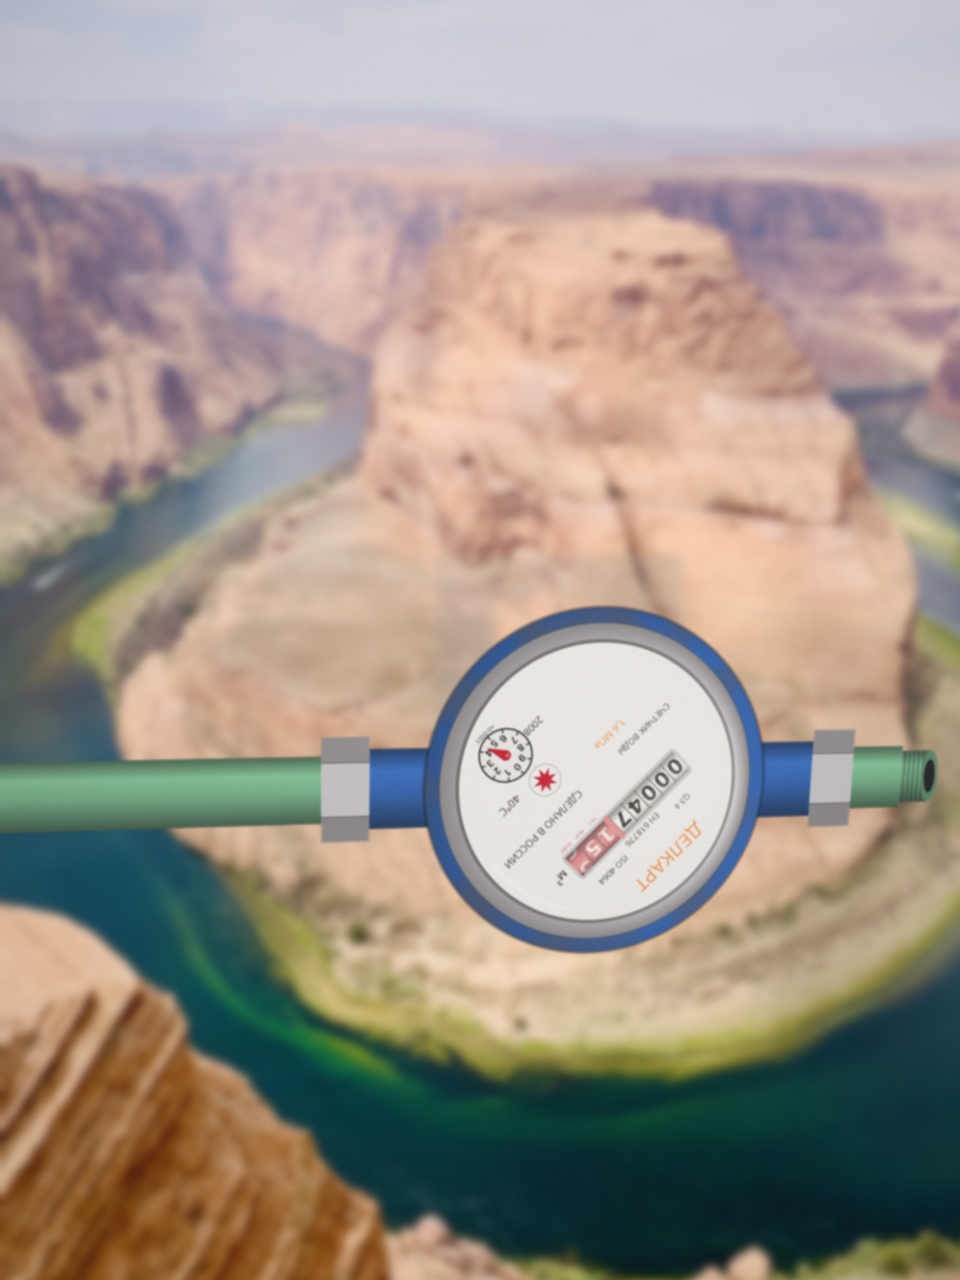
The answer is 47.1554 m³
